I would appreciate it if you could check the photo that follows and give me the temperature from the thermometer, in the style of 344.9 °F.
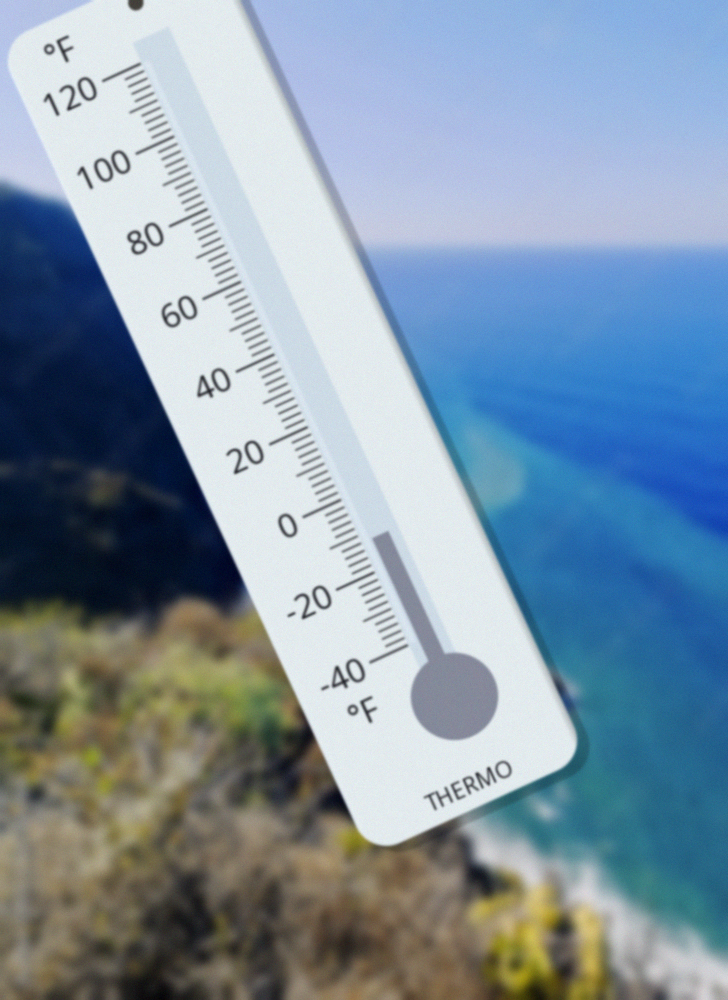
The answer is -12 °F
